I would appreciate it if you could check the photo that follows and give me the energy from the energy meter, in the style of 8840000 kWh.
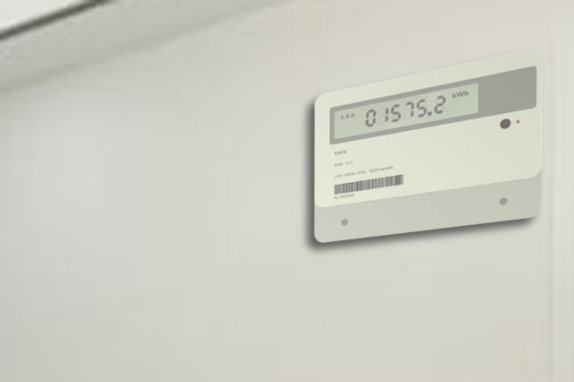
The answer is 1575.2 kWh
